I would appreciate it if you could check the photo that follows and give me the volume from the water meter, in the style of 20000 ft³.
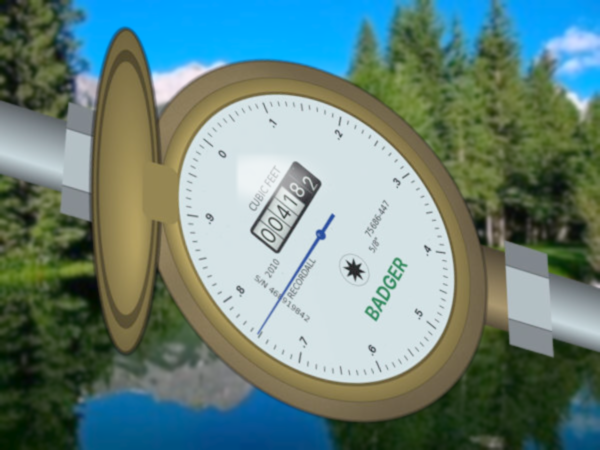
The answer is 4181.75 ft³
